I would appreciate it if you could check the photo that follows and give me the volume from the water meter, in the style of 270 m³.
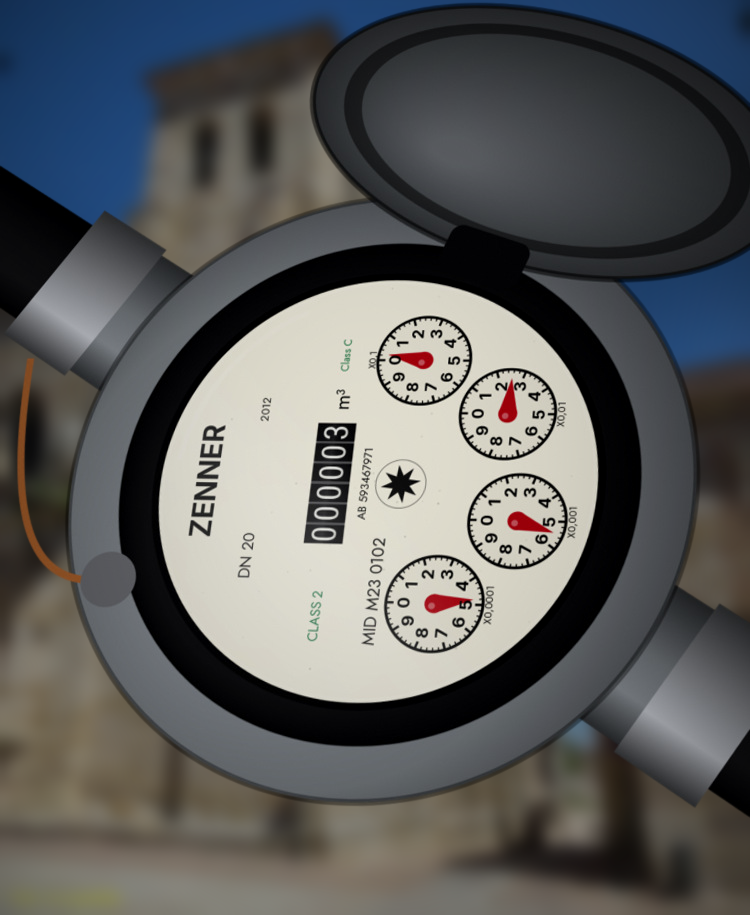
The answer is 3.0254 m³
